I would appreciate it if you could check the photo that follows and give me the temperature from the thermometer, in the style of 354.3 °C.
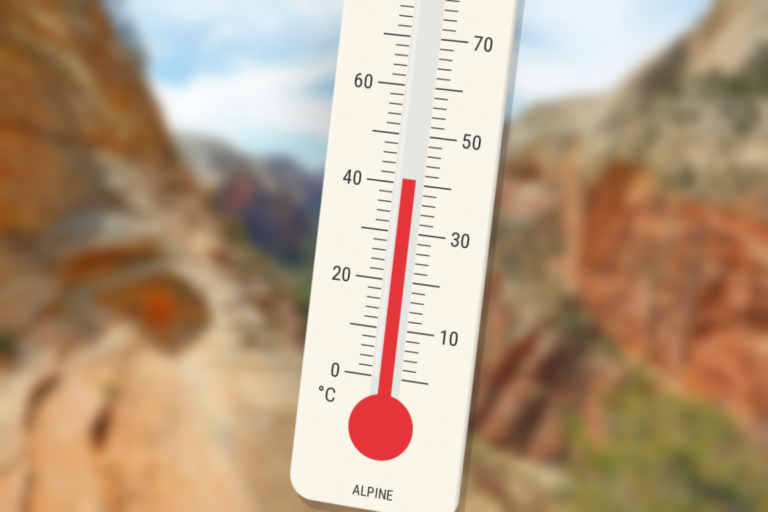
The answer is 41 °C
